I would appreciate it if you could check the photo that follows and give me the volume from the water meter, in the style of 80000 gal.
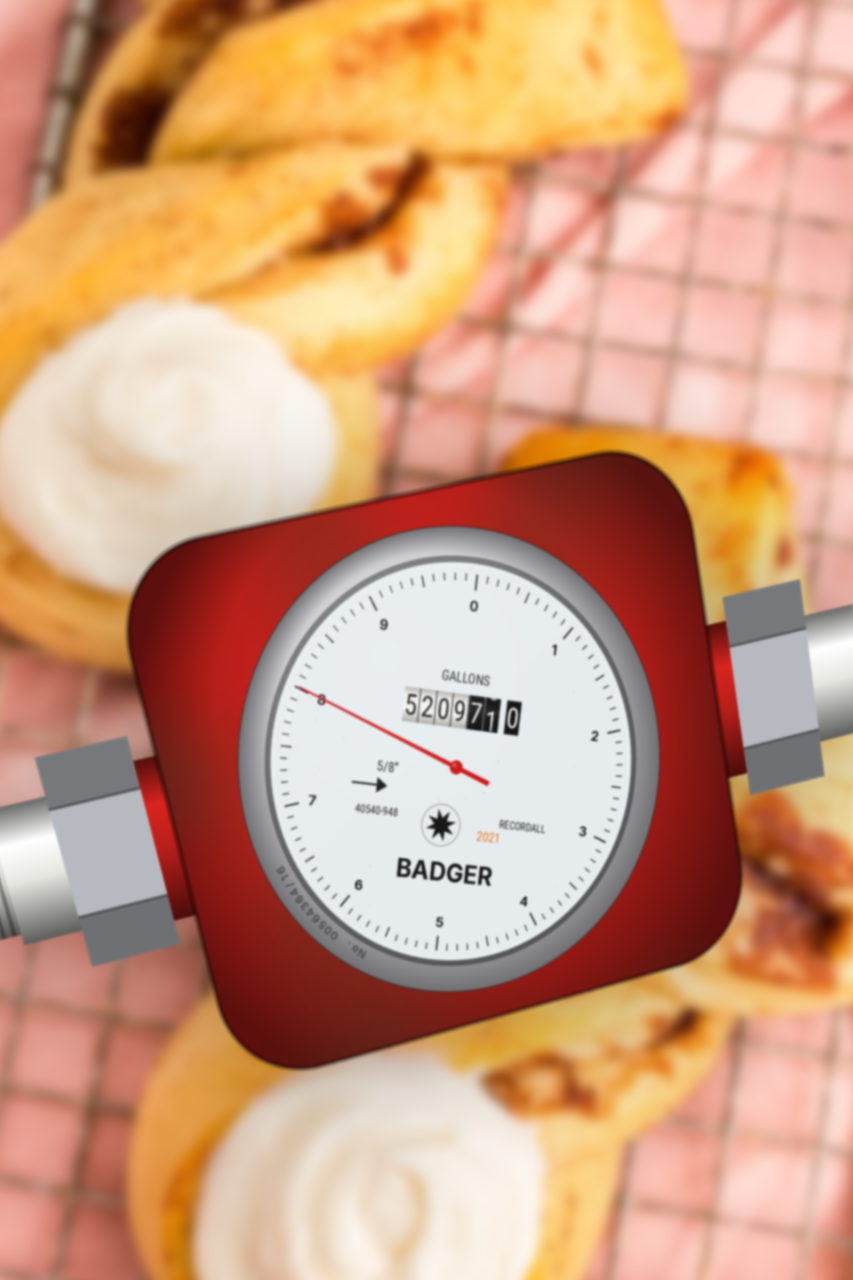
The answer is 5209708.0 gal
